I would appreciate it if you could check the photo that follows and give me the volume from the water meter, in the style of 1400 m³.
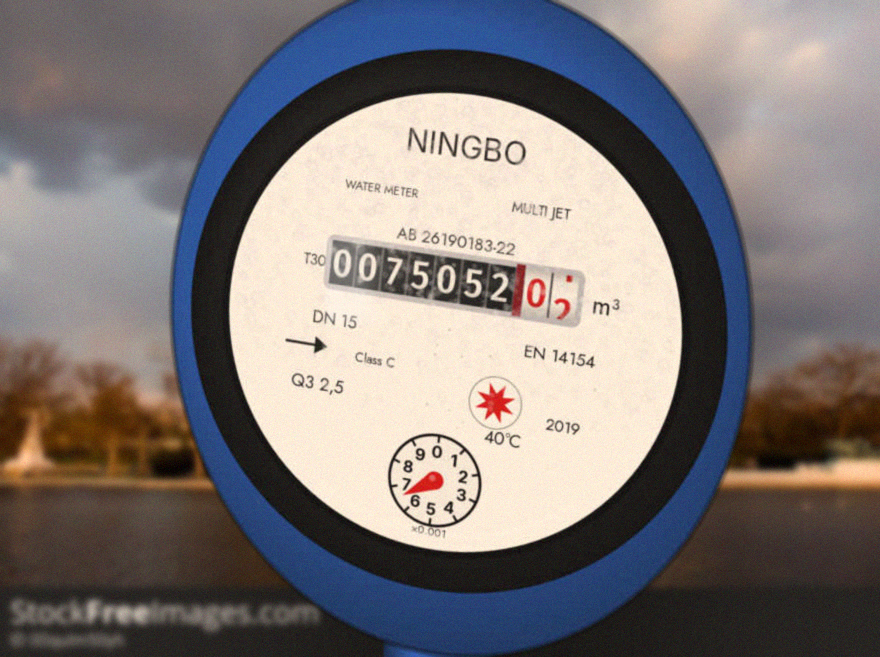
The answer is 75052.016 m³
